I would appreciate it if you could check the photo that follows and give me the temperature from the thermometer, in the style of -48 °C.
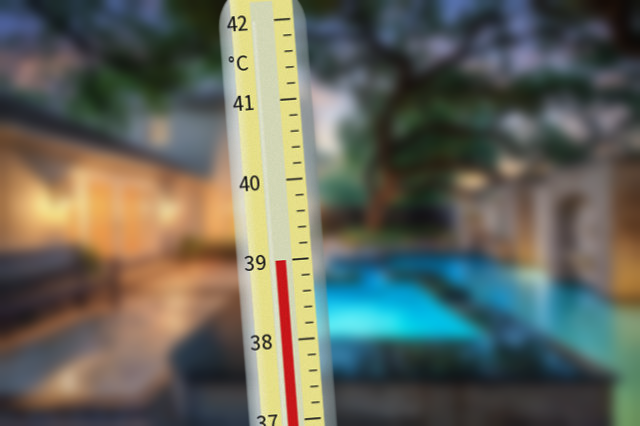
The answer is 39 °C
